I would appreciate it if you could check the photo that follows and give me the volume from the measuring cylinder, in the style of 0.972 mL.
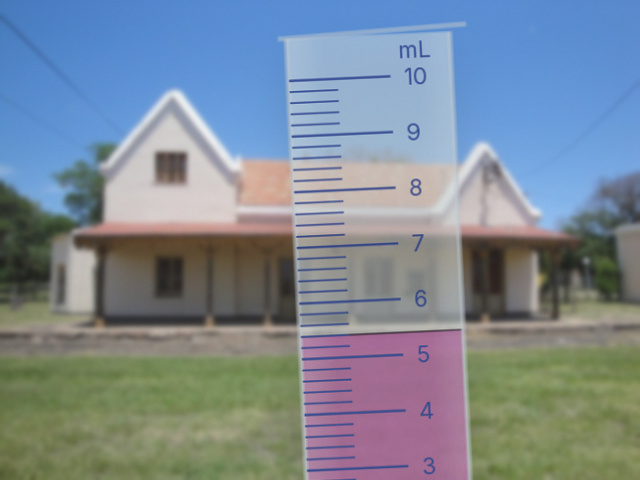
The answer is 5.4 mL
